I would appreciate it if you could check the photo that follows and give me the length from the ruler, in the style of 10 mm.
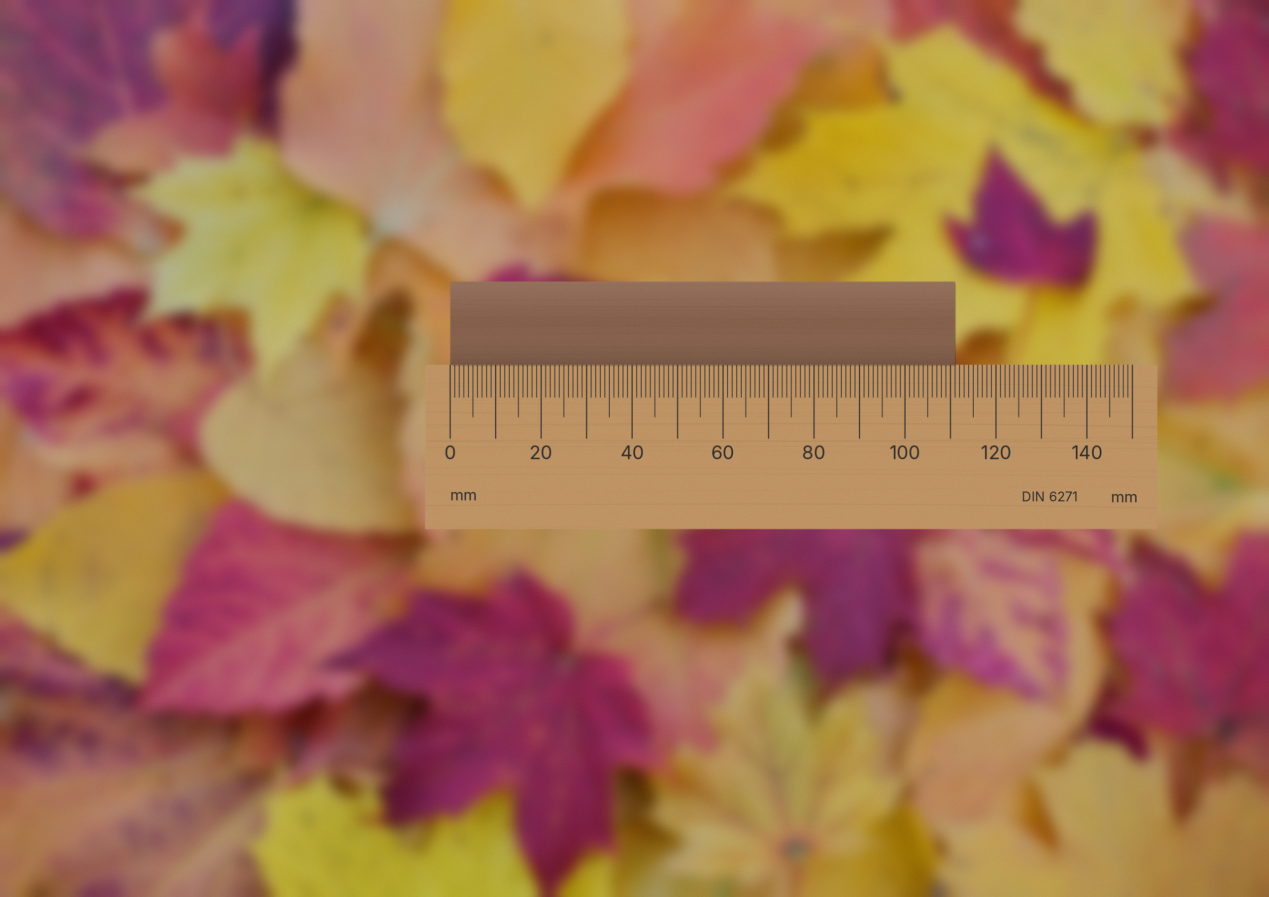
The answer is 111 mm
